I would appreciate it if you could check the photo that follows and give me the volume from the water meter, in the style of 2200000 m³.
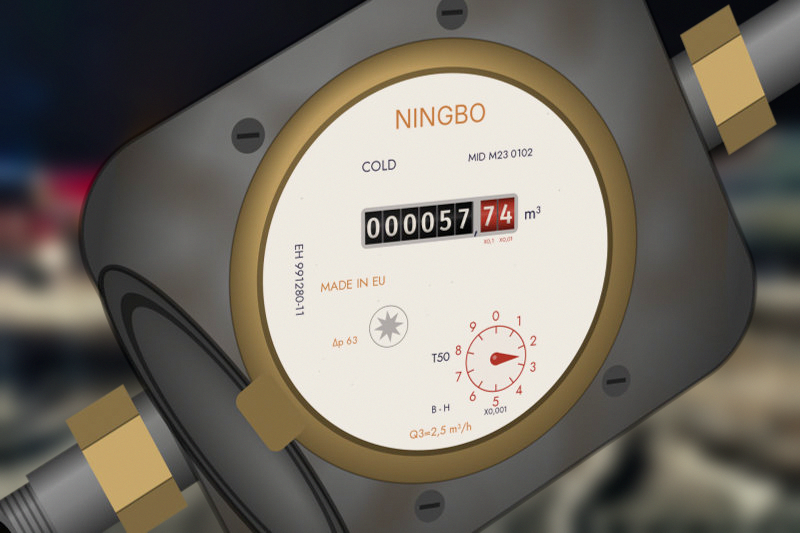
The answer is 57.742 m³
